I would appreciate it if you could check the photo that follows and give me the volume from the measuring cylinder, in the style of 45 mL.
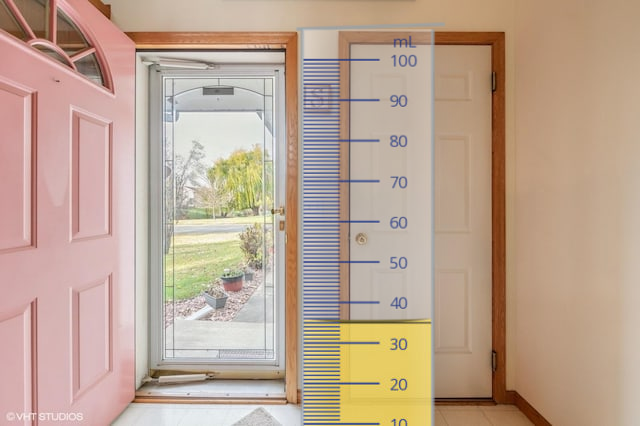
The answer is 35 mL
